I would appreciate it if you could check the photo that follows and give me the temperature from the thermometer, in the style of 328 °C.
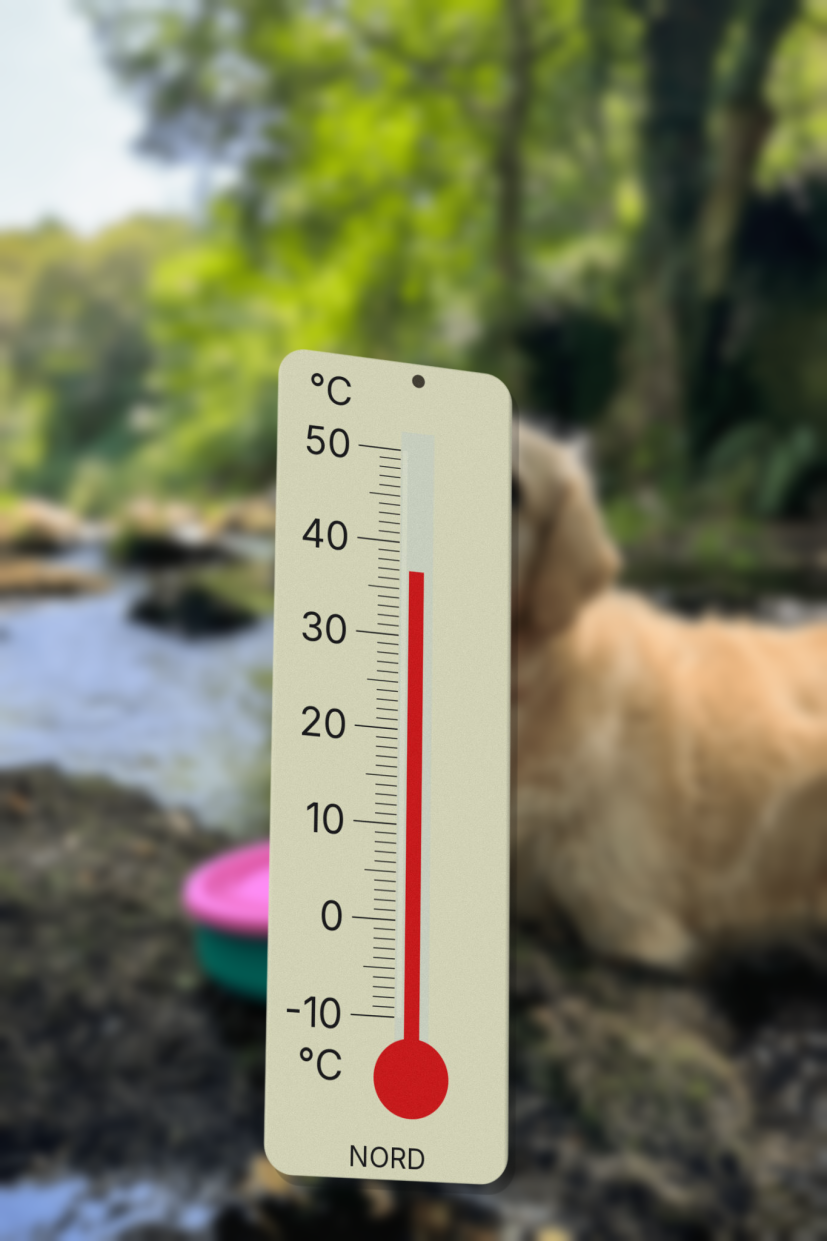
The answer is 37 °C
